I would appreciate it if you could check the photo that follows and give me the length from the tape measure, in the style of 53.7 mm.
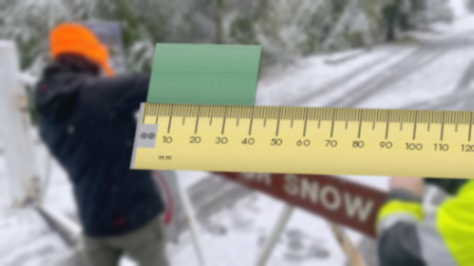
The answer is 40 mm
